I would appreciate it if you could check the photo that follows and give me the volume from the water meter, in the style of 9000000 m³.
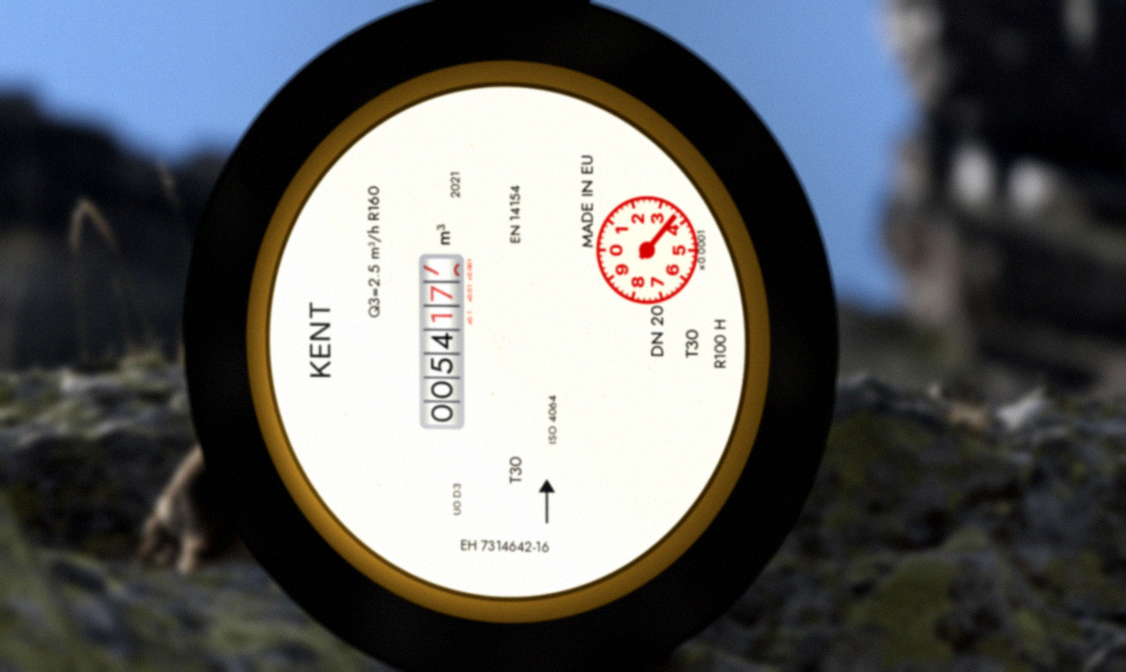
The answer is 54.1773 m³
